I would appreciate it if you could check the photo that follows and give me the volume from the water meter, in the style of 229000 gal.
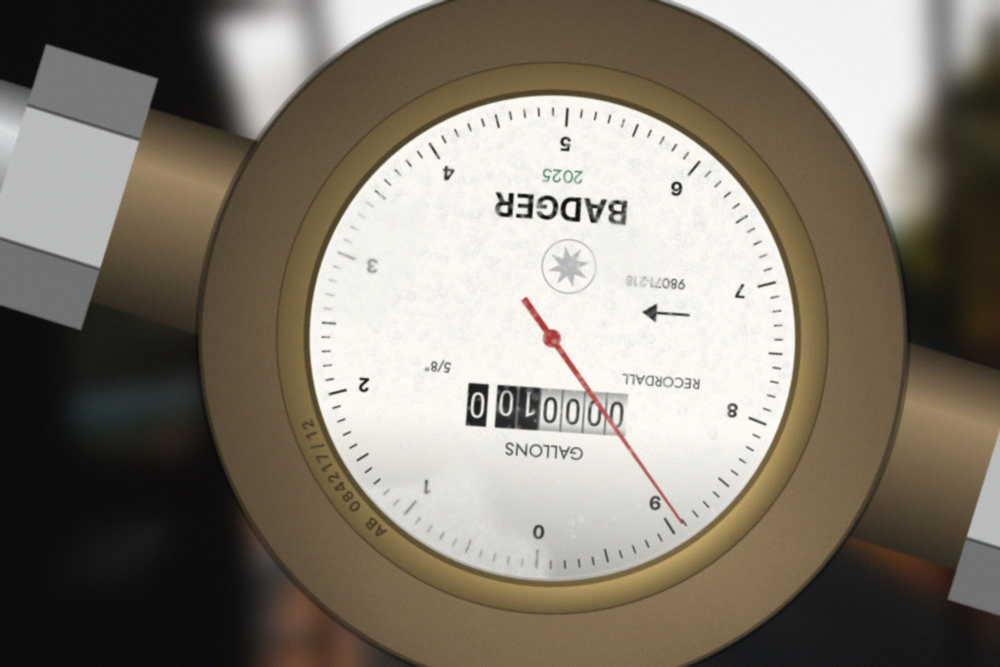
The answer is 98.9 gal
